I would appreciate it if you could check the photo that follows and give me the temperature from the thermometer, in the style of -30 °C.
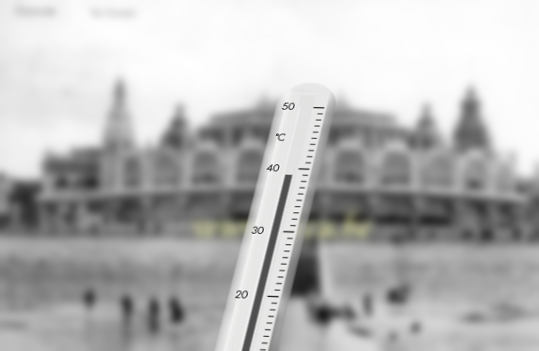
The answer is 39 °C
